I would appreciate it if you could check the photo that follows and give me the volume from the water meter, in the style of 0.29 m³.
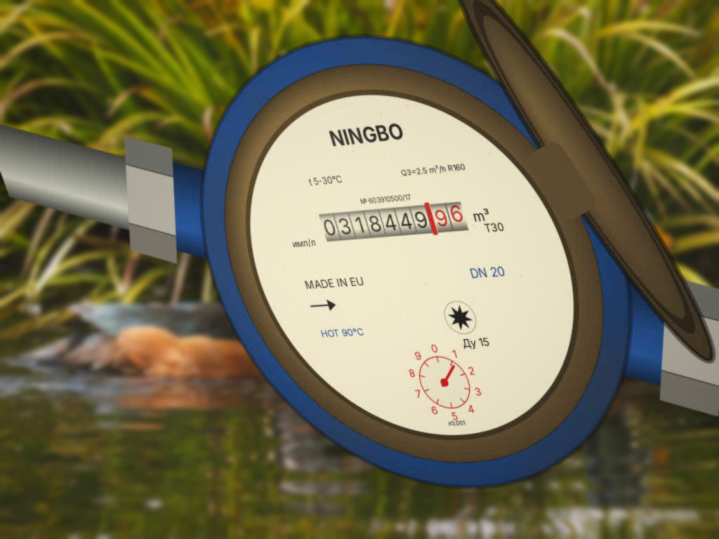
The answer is 318449.961 m³
